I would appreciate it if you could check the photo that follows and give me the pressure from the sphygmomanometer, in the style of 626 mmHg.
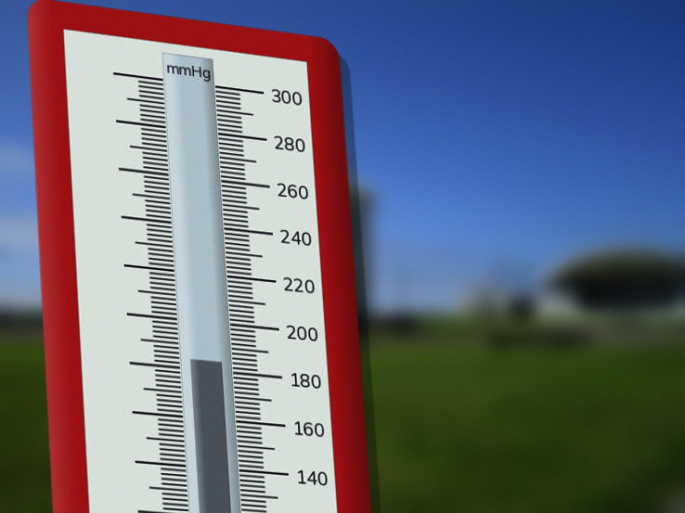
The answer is 184 mmHg
